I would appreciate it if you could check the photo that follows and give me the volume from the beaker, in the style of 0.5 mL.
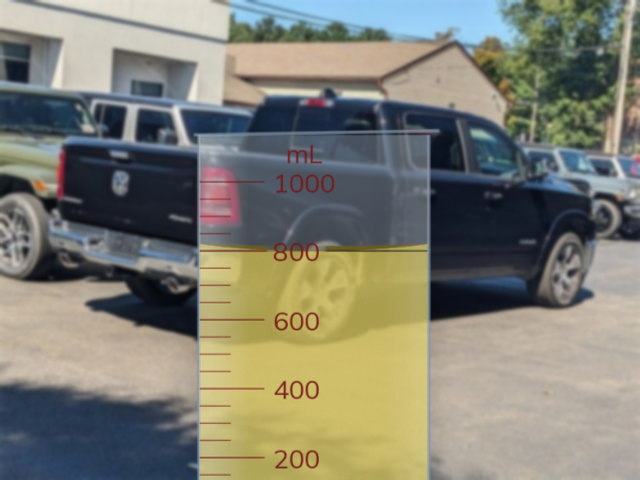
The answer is 800 mL
